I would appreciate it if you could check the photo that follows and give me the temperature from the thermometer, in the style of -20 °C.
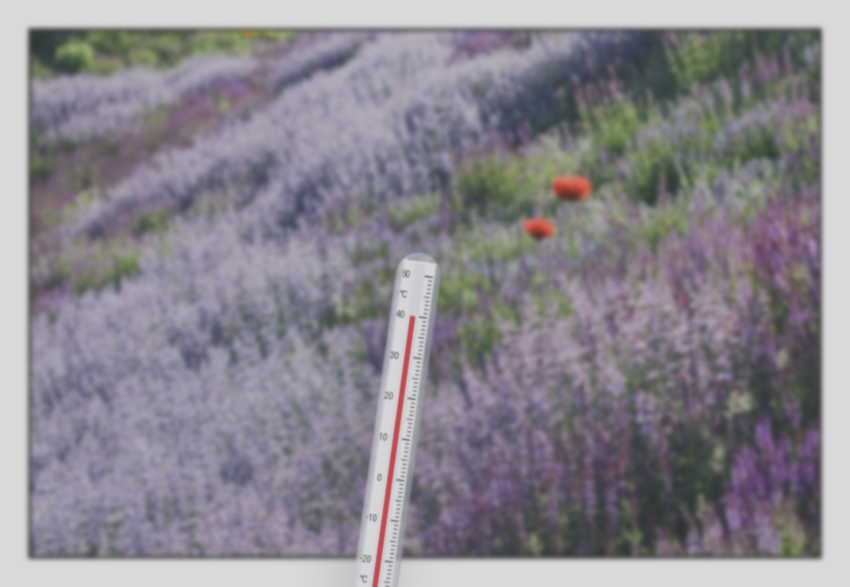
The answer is 40 °C
